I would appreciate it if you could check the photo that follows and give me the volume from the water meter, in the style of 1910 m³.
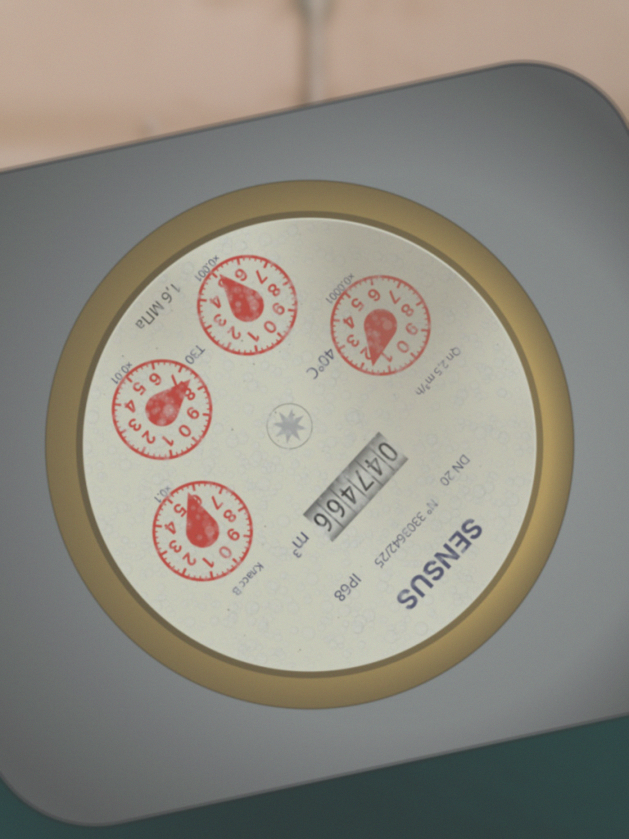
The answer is 47466.5751 m³
